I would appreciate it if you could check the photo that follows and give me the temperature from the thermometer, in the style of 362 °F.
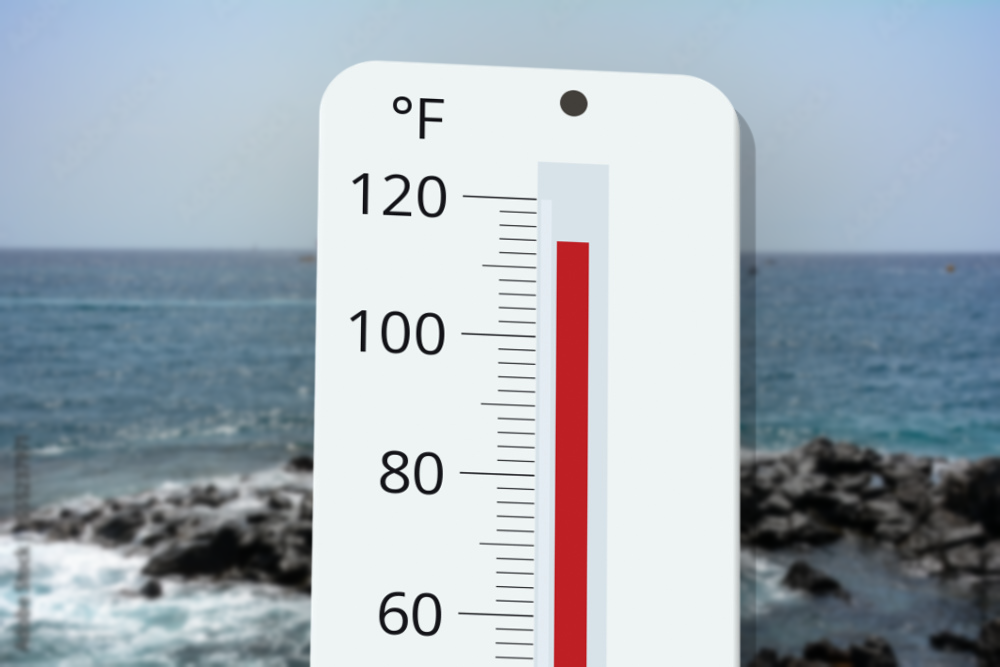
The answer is 114 °F
